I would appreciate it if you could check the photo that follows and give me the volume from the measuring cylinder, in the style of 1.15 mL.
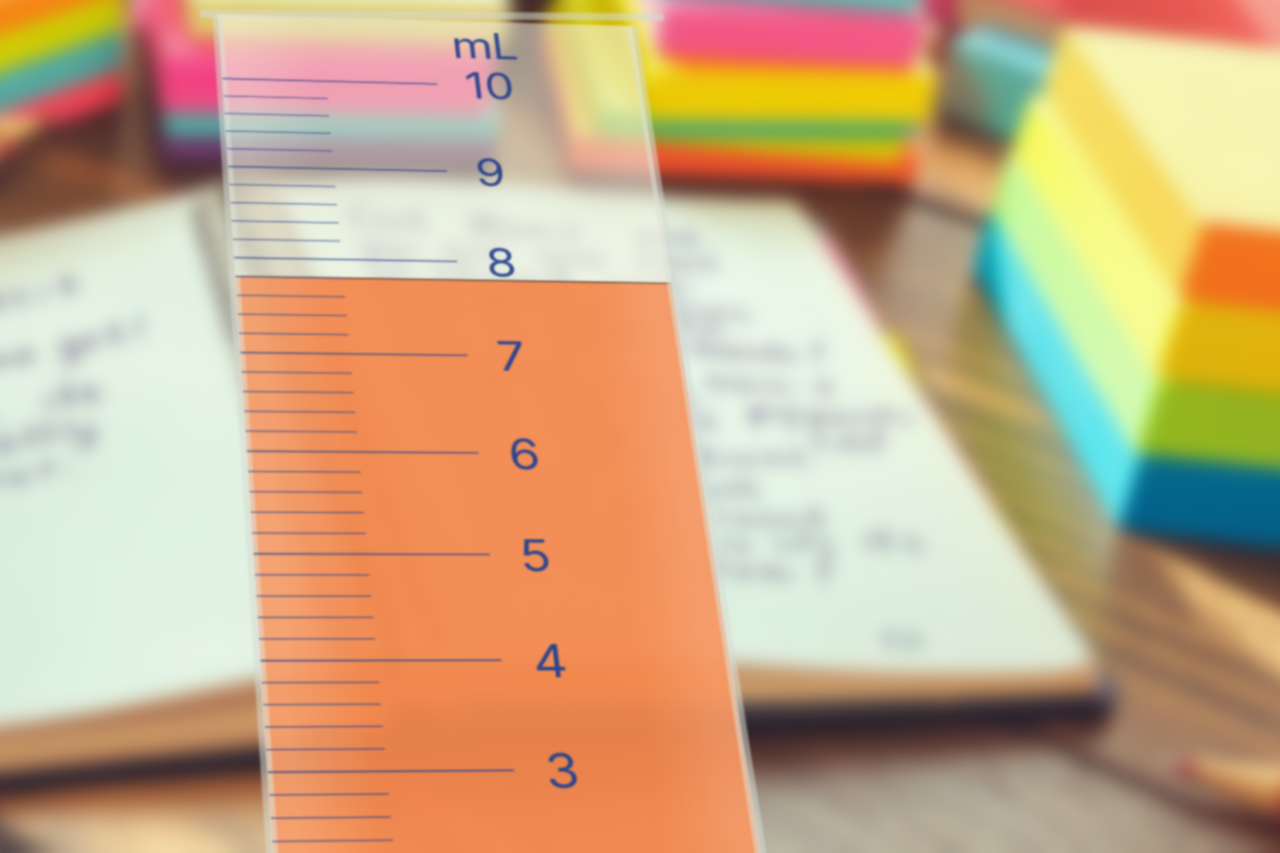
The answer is 7.8 mL
